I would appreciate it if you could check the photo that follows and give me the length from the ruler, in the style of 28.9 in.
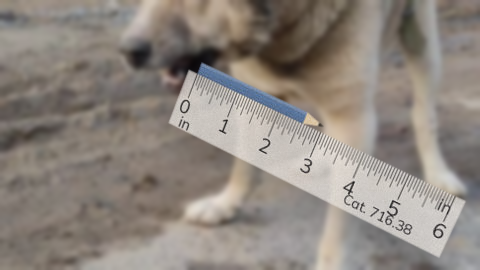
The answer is 3 in
